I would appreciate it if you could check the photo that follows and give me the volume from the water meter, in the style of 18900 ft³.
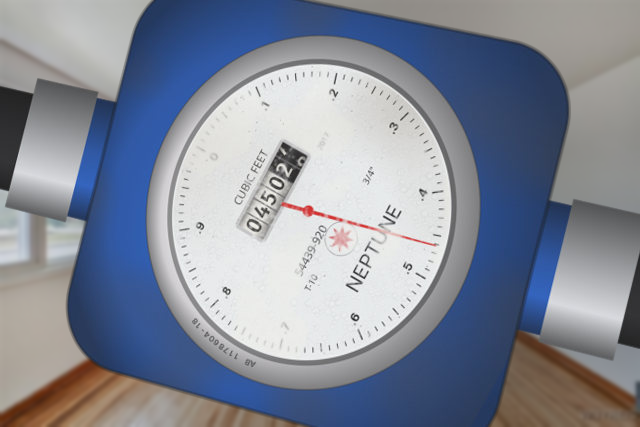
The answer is 45027.46 ft³
